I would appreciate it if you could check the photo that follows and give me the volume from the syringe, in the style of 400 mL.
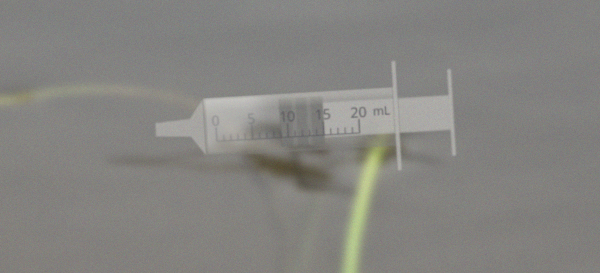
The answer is 9 mL
